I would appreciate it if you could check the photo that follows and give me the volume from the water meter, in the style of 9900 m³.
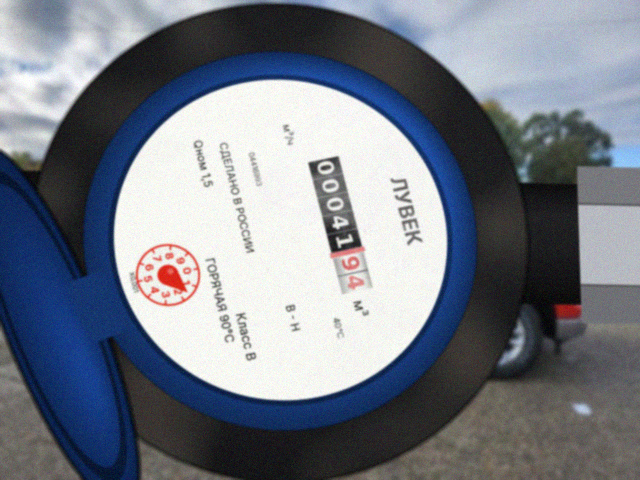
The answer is 41.941 m³
